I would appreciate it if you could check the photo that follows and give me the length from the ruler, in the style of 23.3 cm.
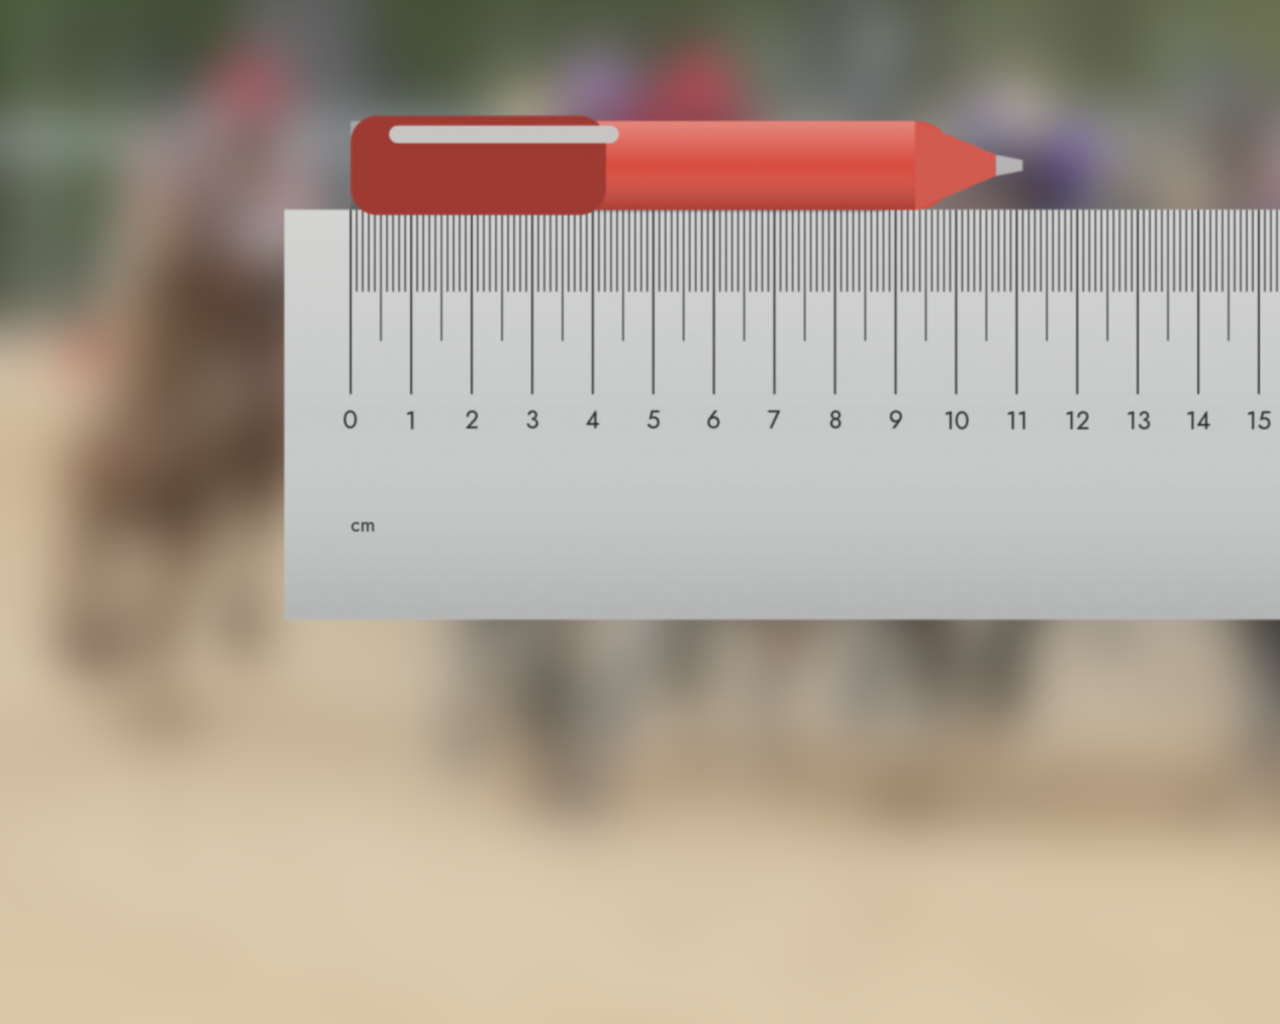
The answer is 11.1 cm
